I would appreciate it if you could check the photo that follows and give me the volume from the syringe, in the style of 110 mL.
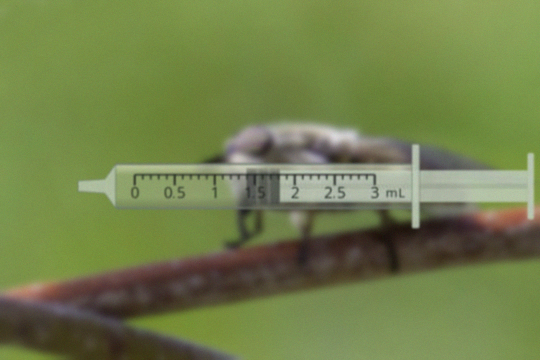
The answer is 1.4 mL
